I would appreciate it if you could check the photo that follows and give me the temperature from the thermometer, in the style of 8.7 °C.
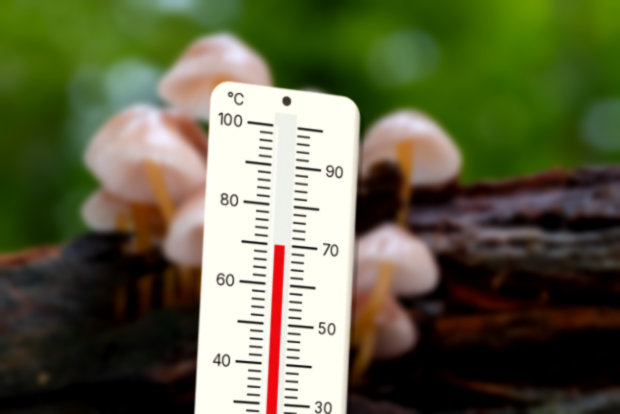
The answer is 70 °C
